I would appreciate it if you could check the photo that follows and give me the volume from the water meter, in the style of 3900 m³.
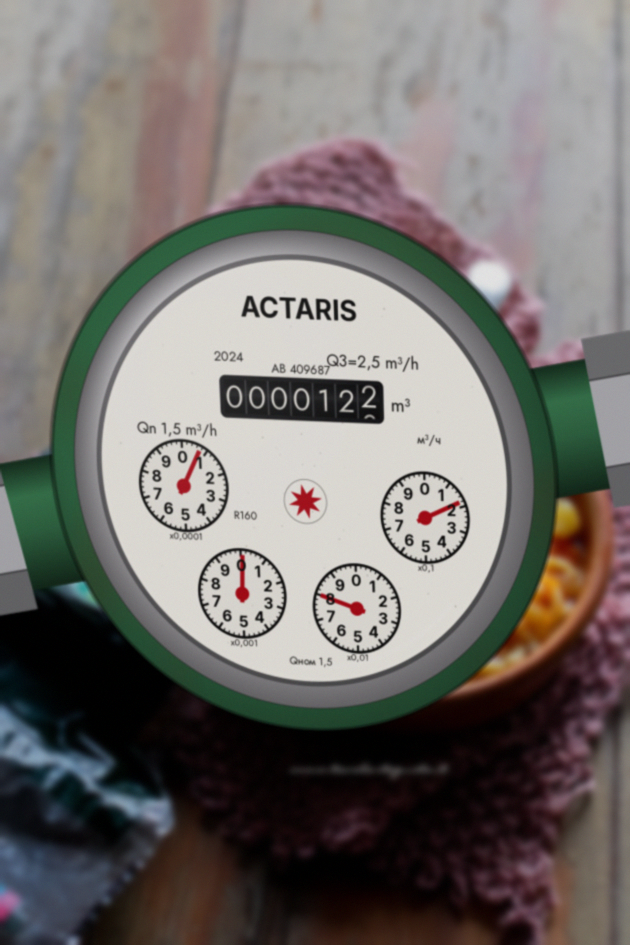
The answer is 122.1800 m³
